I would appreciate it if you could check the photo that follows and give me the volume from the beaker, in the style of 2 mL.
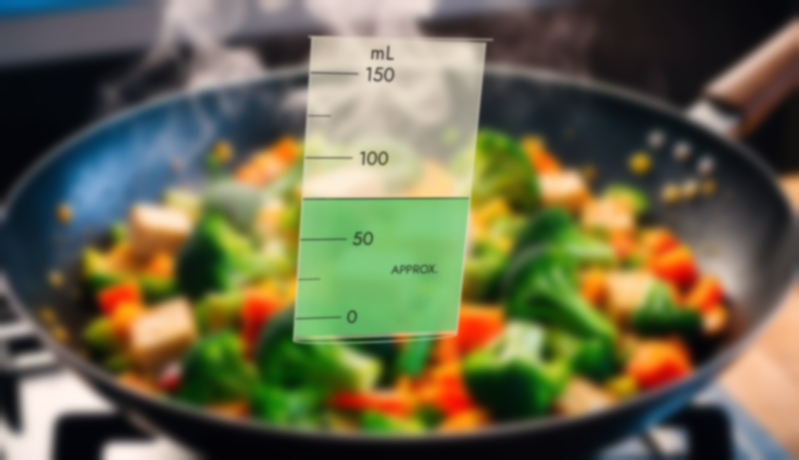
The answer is 75 mL
